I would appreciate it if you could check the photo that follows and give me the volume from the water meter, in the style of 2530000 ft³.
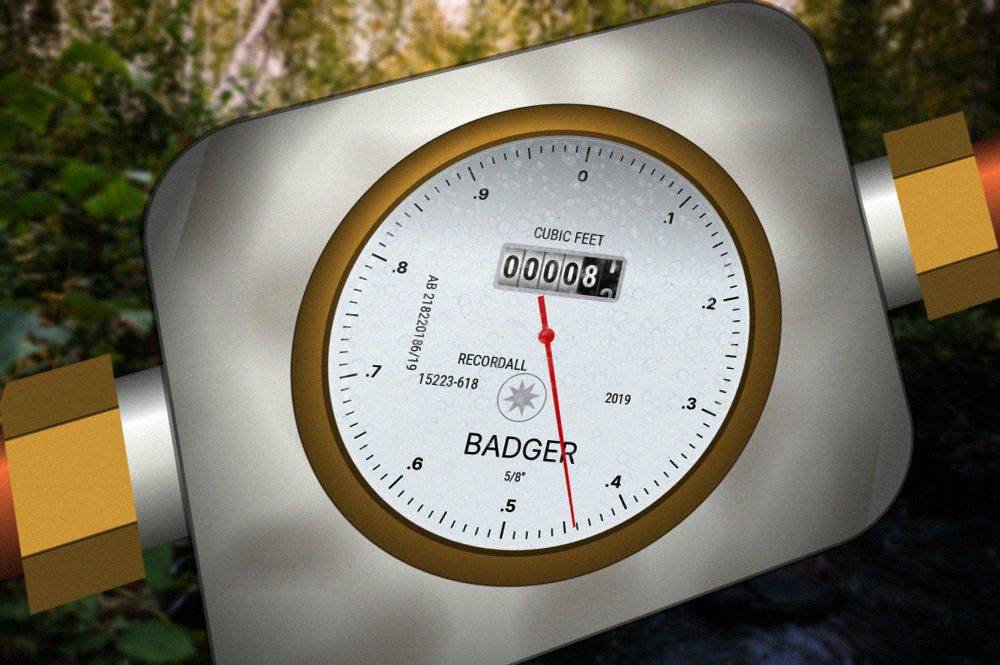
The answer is 81.44 ft³
